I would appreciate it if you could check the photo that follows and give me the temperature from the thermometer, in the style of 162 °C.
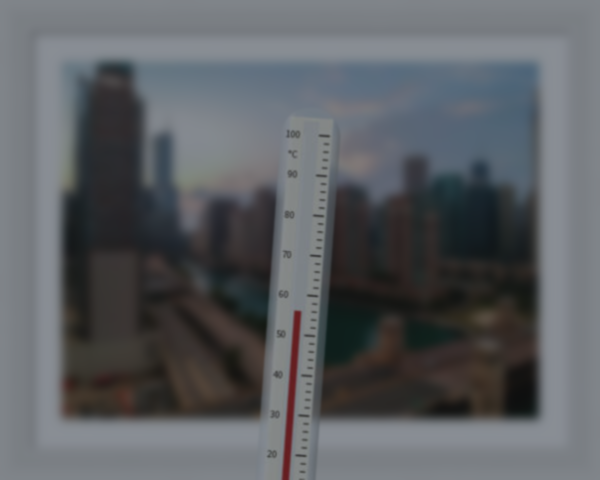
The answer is 56 °C
